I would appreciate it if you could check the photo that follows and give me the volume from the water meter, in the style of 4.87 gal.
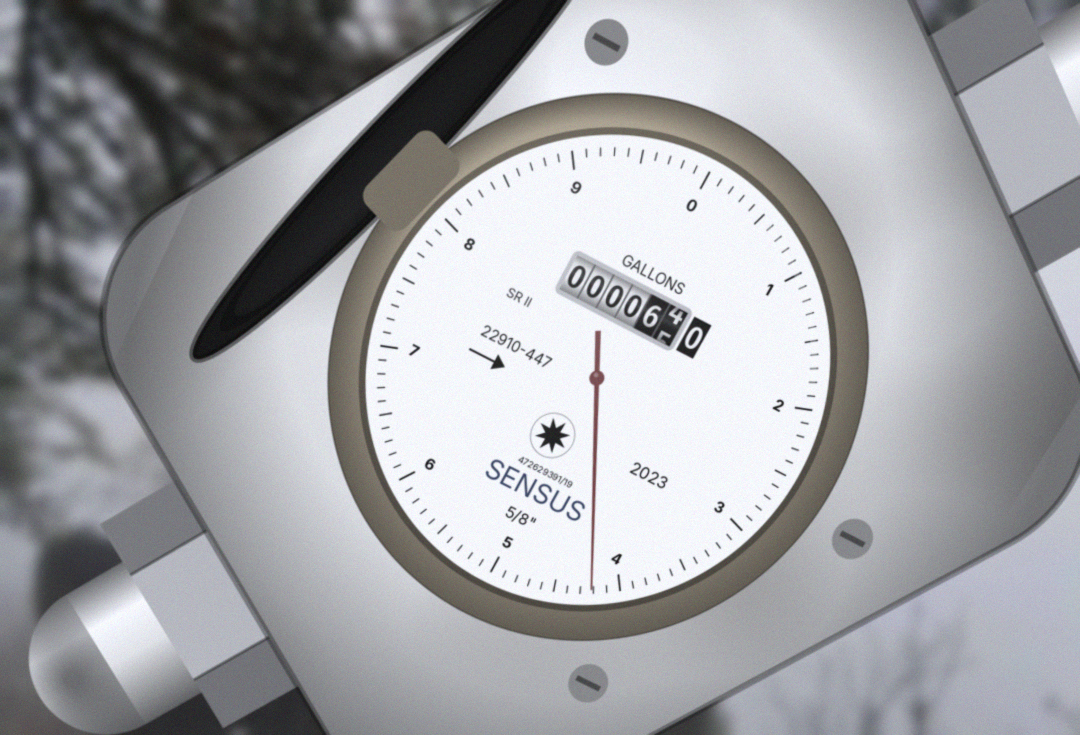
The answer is 644.2 gal
